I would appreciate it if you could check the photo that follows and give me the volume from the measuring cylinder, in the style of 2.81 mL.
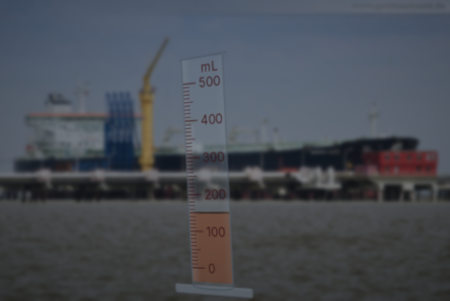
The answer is 150 mL
